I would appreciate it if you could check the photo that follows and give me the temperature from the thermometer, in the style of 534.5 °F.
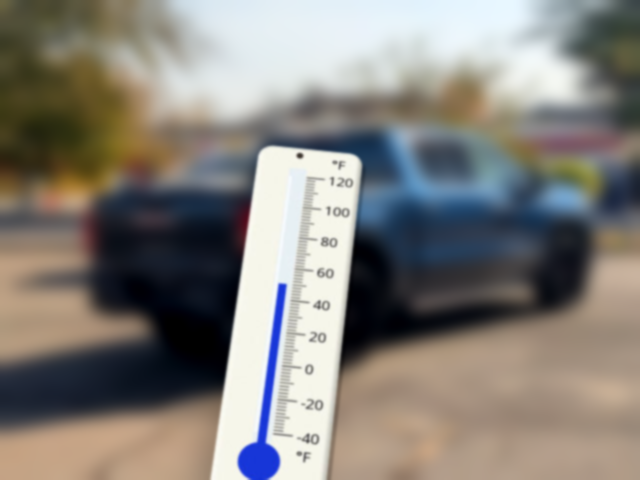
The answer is 50 °F
